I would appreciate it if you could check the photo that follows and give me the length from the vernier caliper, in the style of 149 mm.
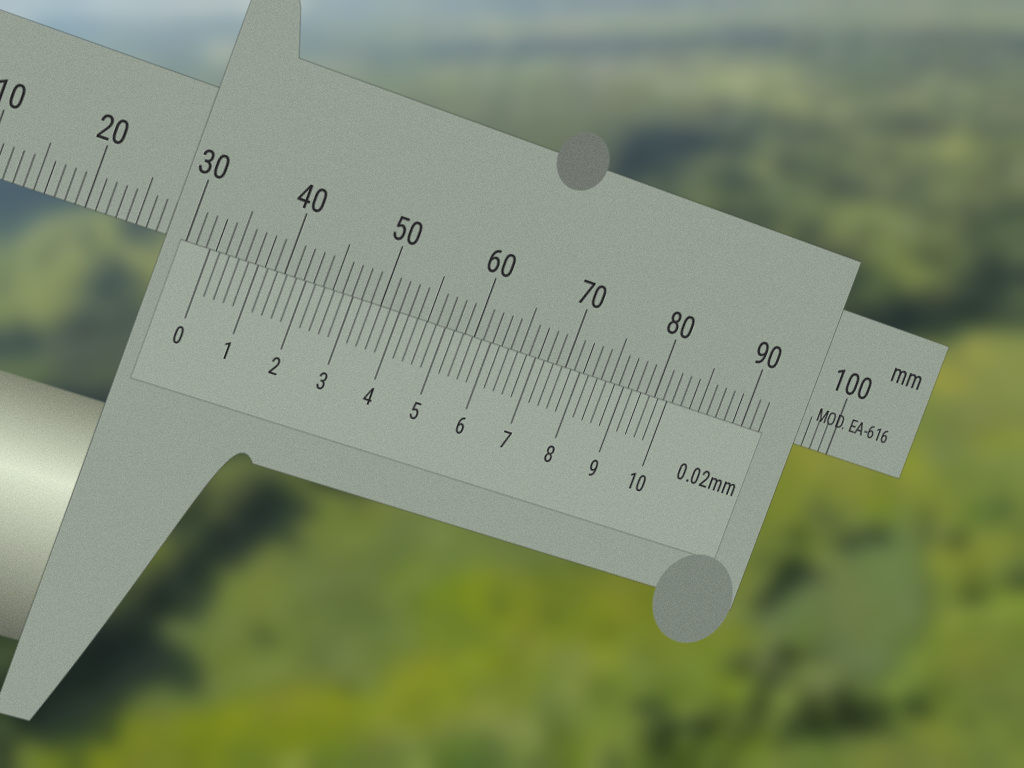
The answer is 32.4 mm
